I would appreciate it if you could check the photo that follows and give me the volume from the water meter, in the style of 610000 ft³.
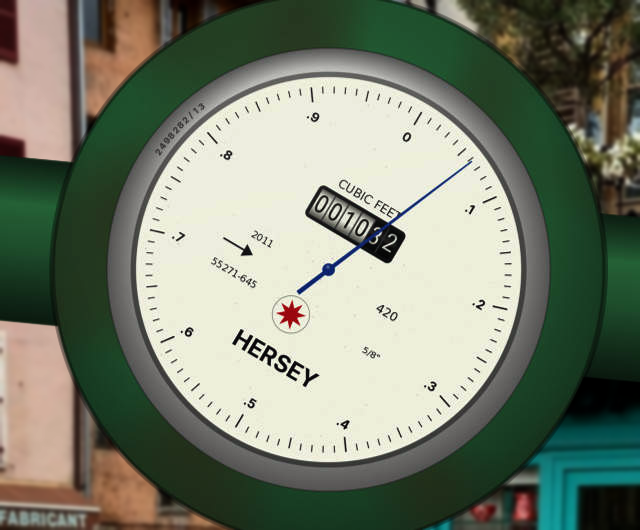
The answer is 1032.06 ft³
